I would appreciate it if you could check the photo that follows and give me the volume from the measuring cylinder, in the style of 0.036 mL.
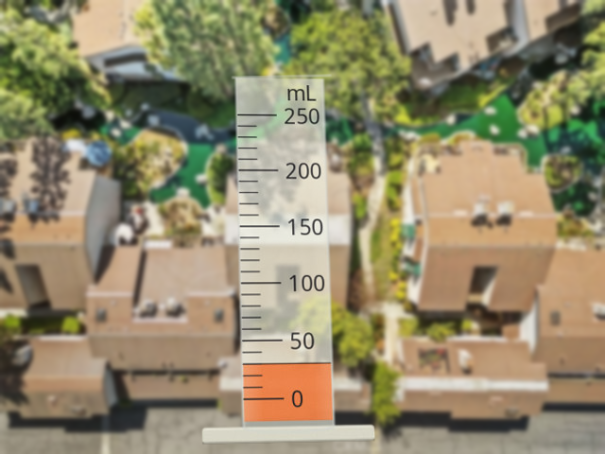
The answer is 30 mL
